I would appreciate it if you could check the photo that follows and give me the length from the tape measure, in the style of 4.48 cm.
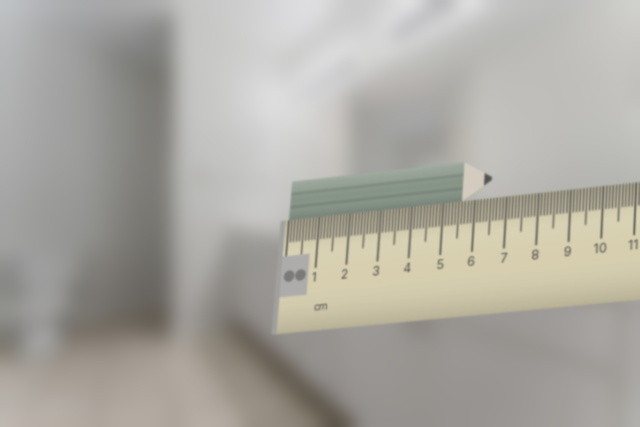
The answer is 6.5 cm
